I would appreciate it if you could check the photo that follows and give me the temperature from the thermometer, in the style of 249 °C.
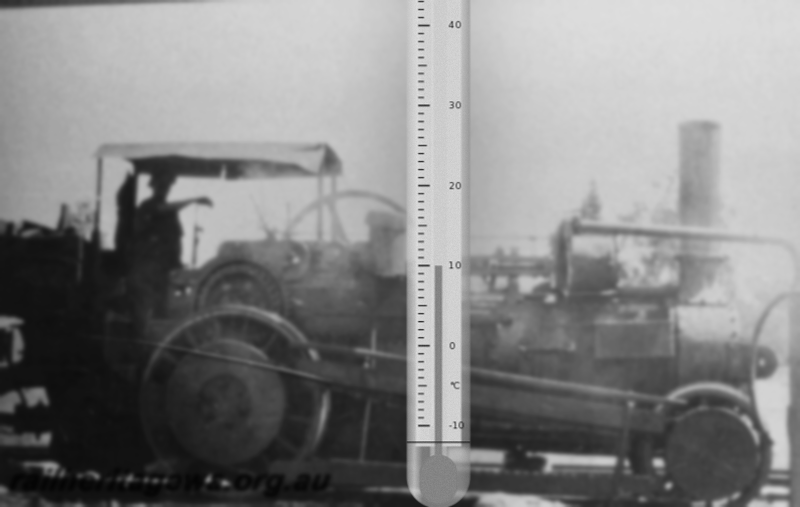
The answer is 10 °C
